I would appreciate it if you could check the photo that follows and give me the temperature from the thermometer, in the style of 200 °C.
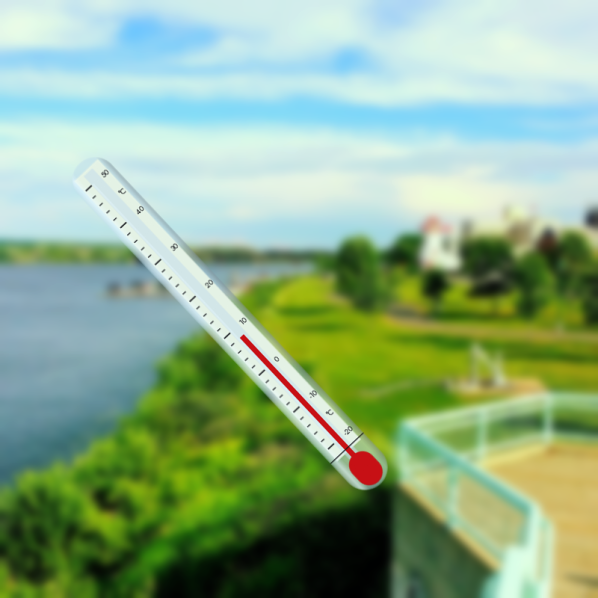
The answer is 8 °C
